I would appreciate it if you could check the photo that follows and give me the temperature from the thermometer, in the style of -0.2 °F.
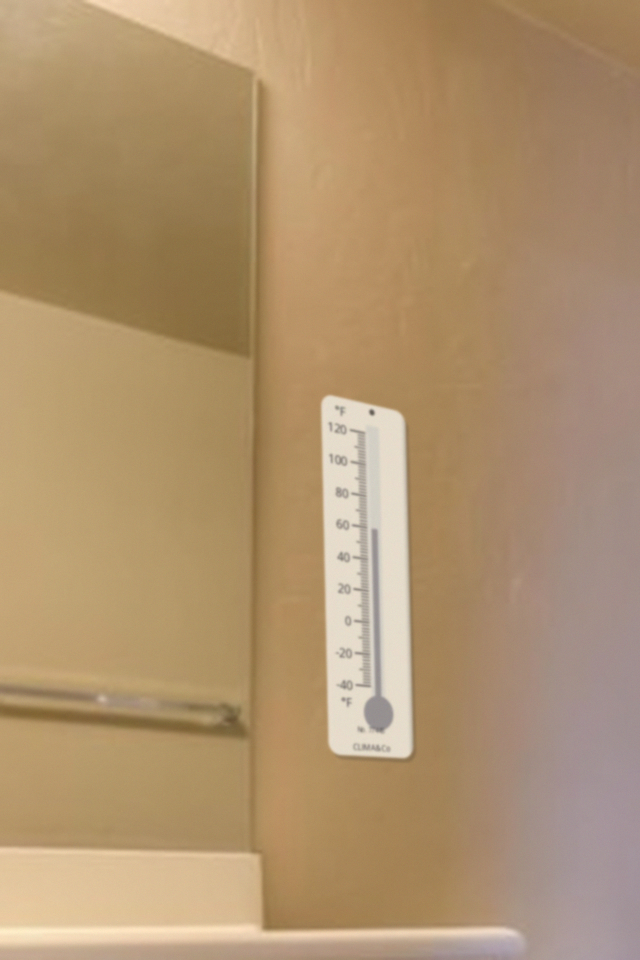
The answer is 60 °F
